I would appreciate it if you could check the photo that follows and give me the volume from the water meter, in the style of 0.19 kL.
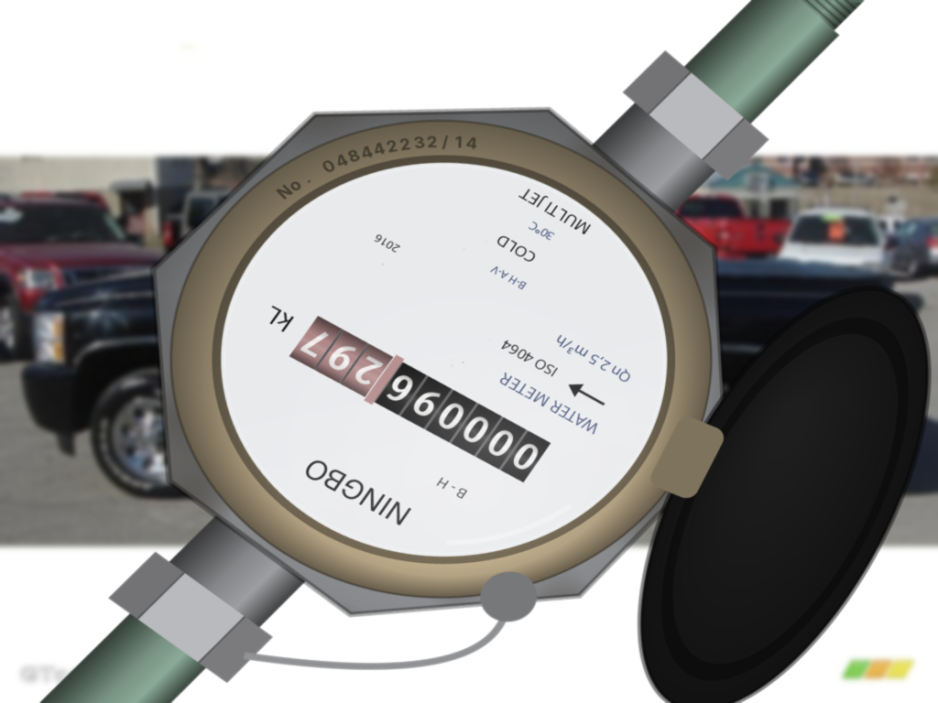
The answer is 96.297 kL
